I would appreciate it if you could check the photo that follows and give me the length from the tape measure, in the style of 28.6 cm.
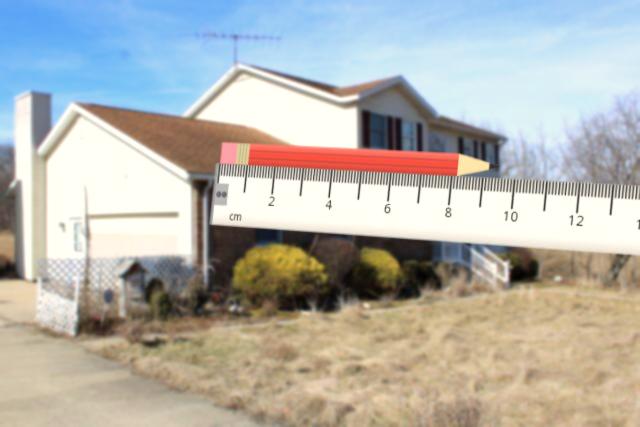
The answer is 9.5 cm
